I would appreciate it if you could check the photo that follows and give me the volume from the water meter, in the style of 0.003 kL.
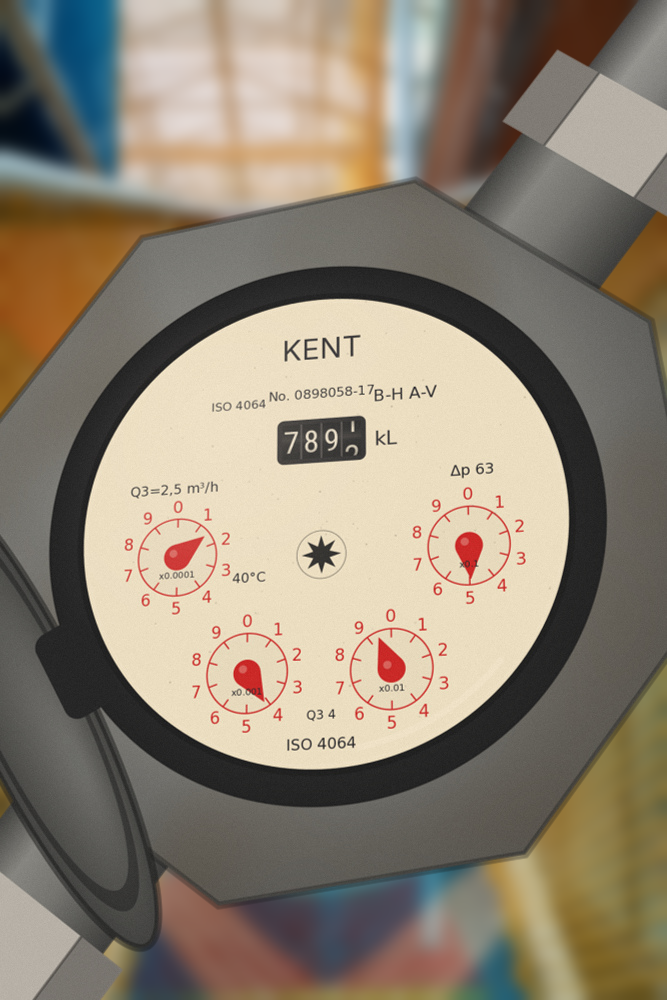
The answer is 7891.4941 kL
